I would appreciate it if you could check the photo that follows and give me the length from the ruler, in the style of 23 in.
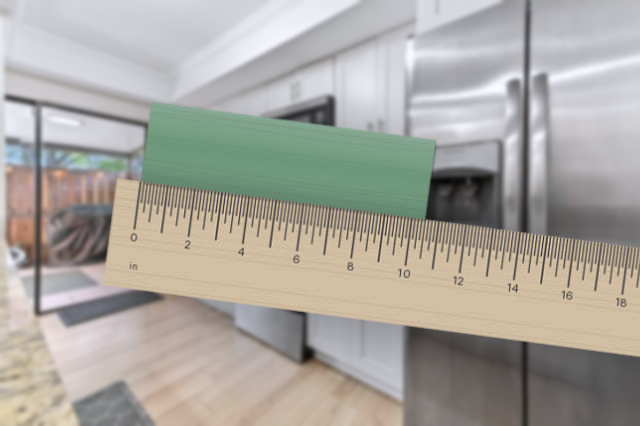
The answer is 10.5 in
